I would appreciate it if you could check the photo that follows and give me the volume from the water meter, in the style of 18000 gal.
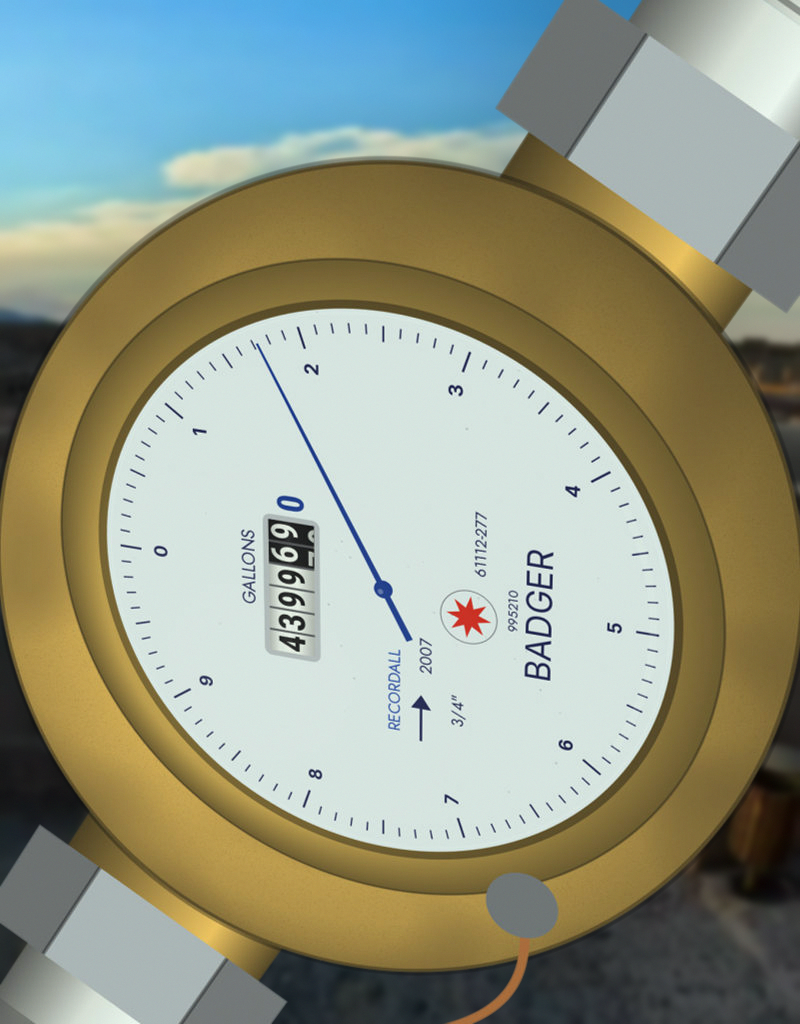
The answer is 4399691.7 gal
